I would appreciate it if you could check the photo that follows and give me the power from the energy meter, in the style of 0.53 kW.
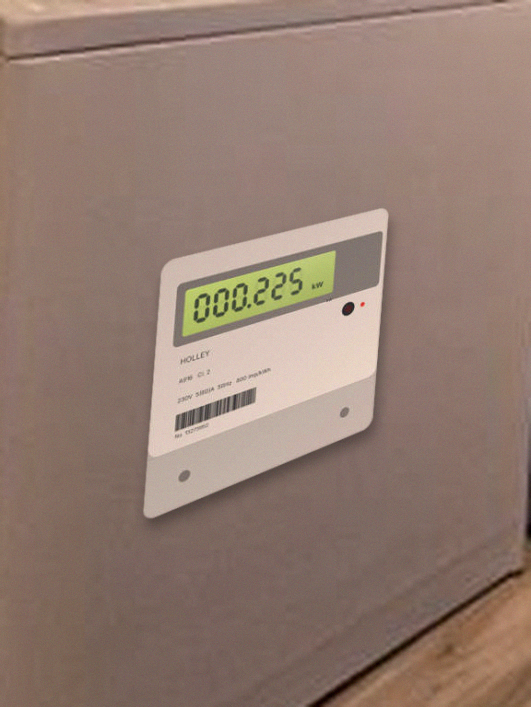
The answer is 0.225 kW
